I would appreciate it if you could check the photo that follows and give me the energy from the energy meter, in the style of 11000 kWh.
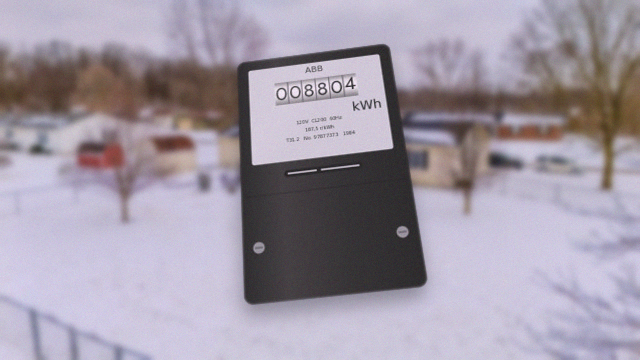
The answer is 8804 kWh
